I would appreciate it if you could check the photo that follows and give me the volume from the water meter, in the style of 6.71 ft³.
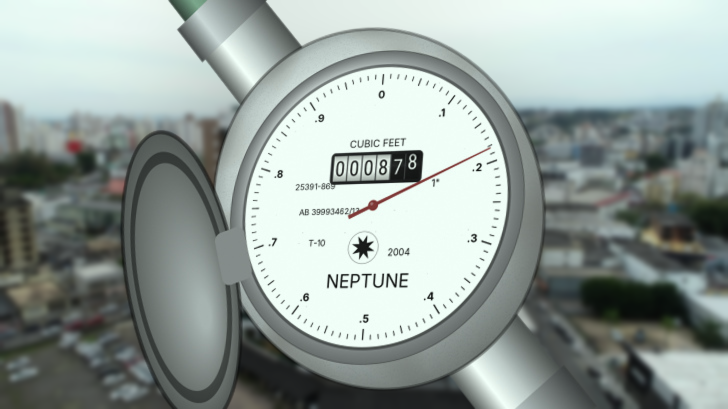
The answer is 878.18 ft³
